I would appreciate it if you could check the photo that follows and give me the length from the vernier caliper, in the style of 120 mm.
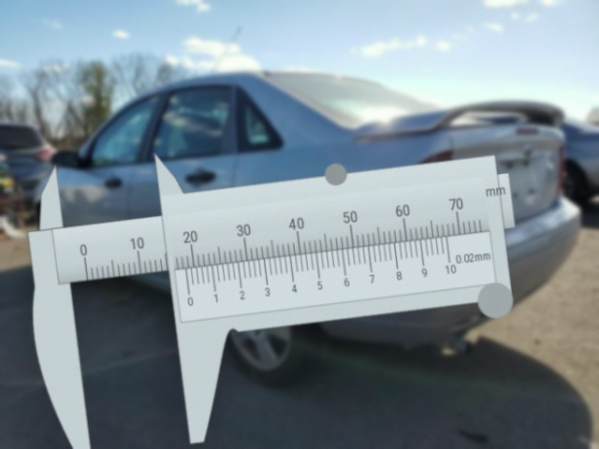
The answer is 18.5 mm
